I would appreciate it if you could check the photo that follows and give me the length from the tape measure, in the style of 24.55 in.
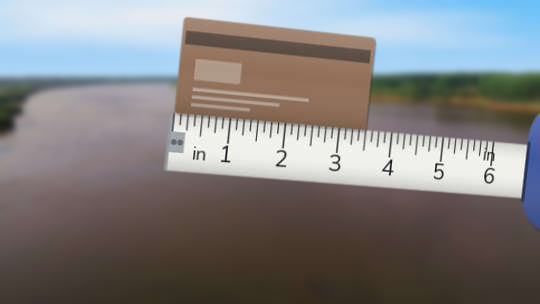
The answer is 3.5 in
